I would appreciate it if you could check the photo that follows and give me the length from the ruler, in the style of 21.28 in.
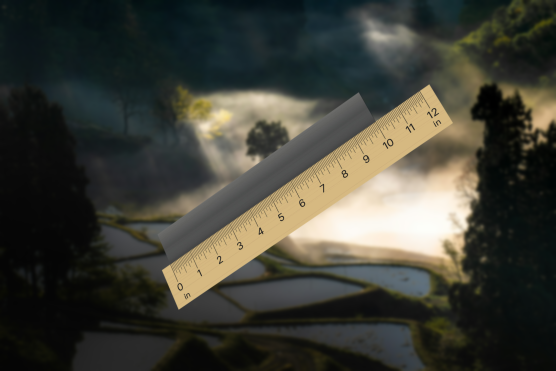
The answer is 10 in
